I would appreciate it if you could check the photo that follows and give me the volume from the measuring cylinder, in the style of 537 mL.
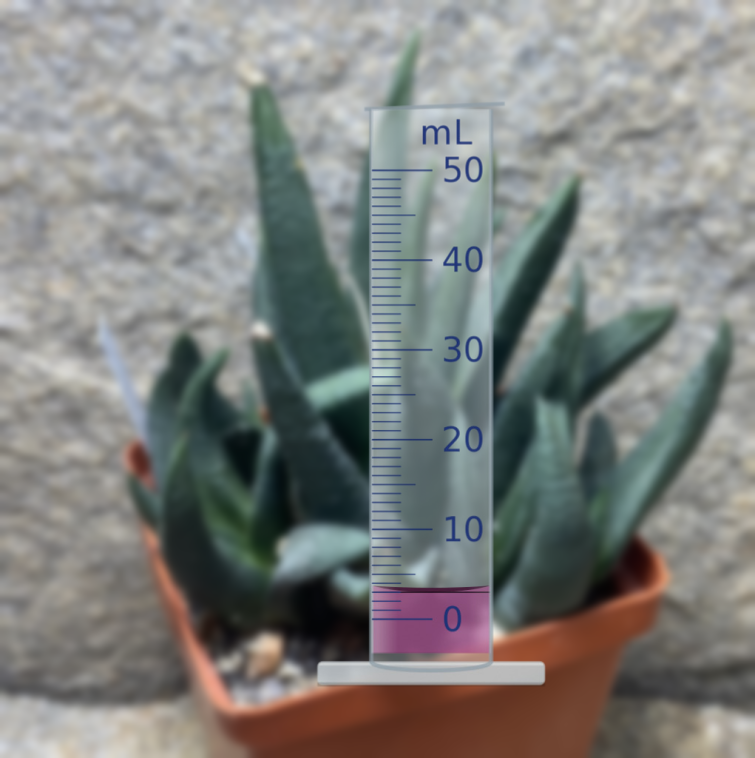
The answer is 3 mL
